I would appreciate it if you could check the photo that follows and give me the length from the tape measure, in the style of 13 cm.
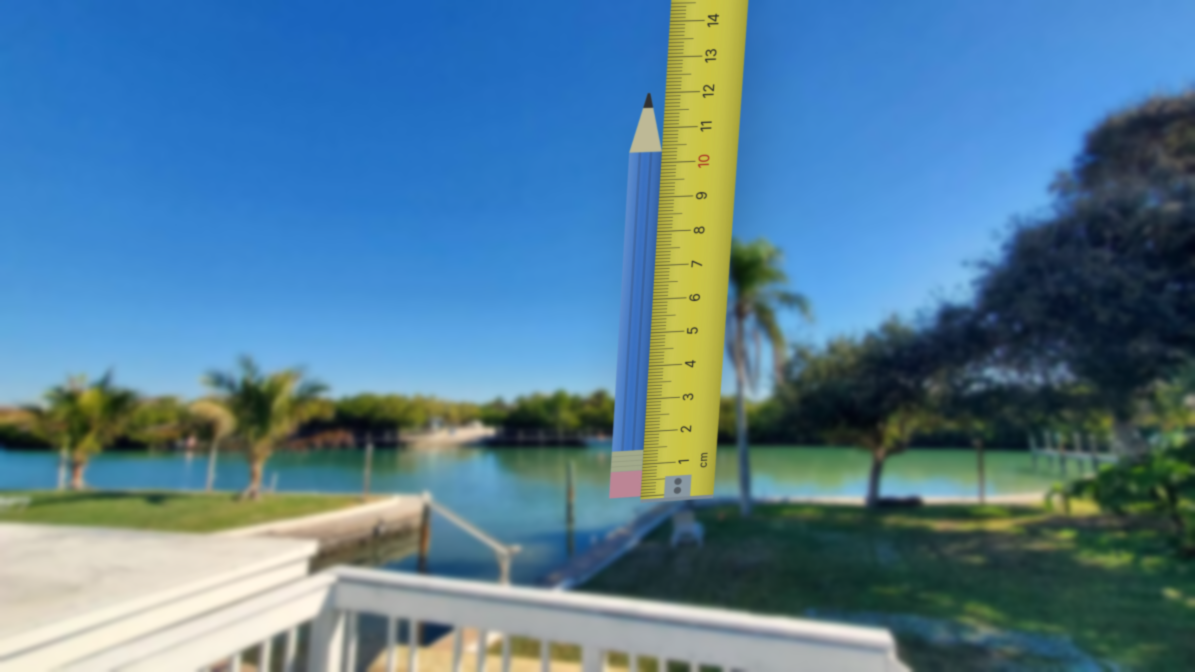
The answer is 12 cm
